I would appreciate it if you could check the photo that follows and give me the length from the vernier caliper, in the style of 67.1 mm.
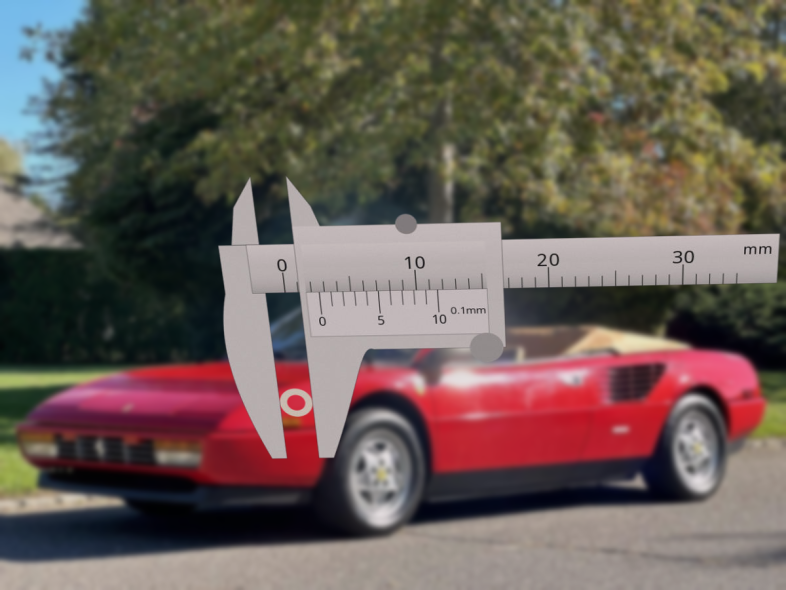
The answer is 2.6 mm
